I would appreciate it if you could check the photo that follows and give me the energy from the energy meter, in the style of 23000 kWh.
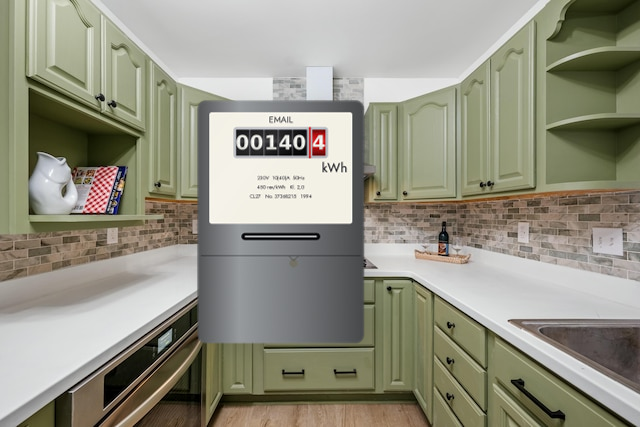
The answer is 140.4 kWh
